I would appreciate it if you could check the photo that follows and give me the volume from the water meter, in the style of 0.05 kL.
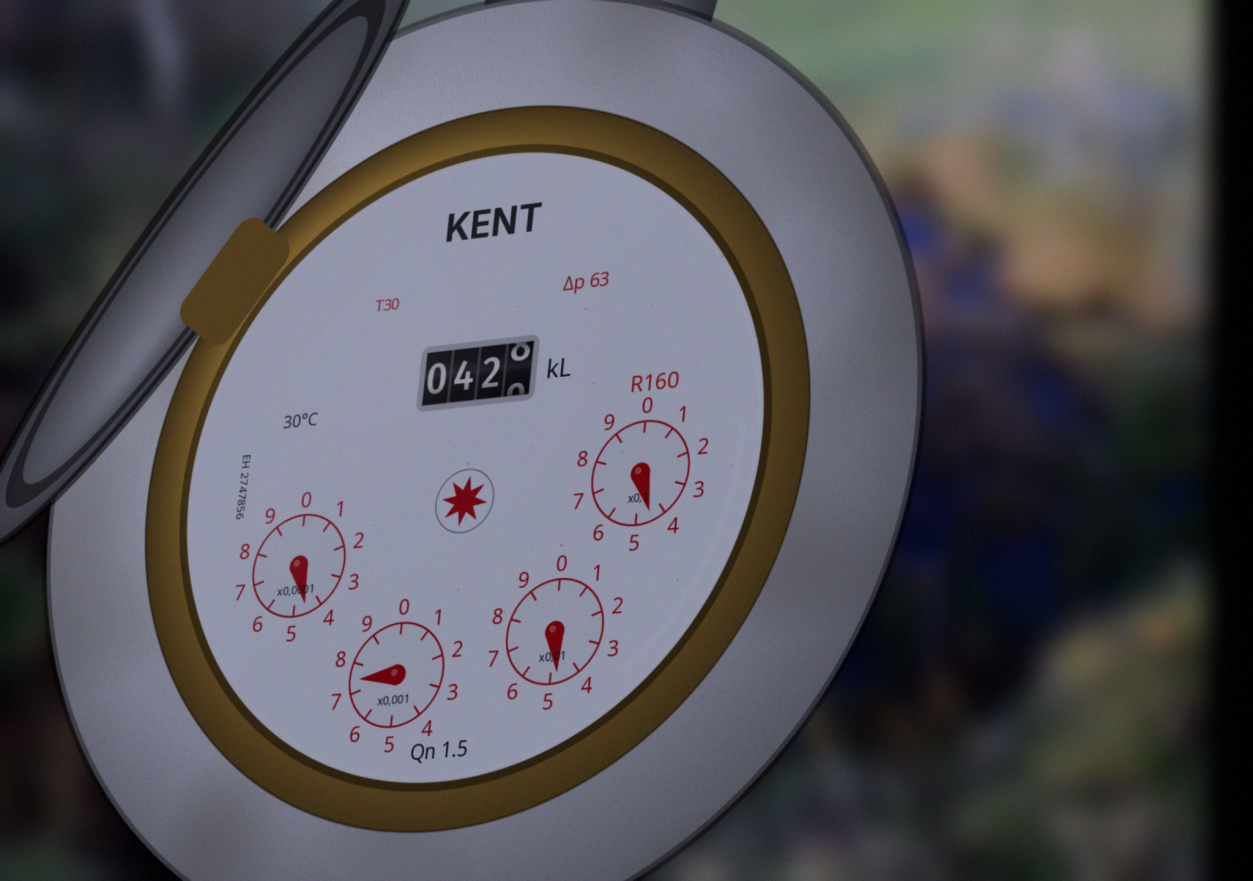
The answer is 428.4474 kL
